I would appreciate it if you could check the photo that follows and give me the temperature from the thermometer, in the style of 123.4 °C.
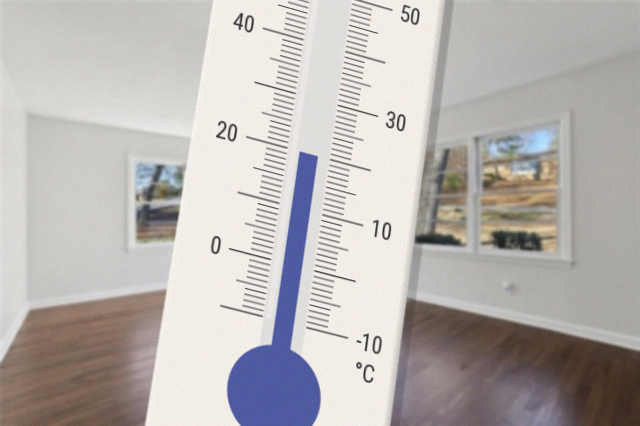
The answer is 20 °C
